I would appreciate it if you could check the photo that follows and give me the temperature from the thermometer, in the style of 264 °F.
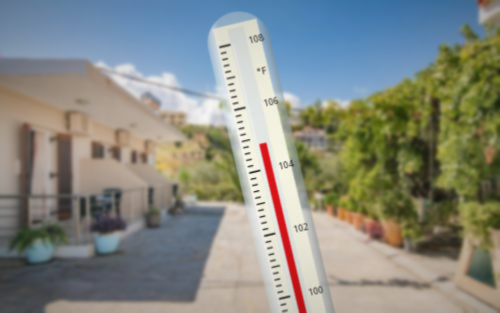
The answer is 104.8 °F
